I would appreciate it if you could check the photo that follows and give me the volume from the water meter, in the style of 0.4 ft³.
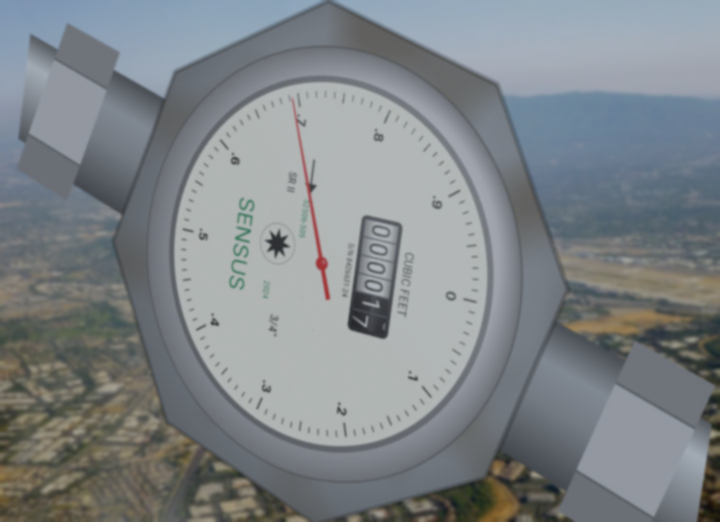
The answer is 16.69 ft³
